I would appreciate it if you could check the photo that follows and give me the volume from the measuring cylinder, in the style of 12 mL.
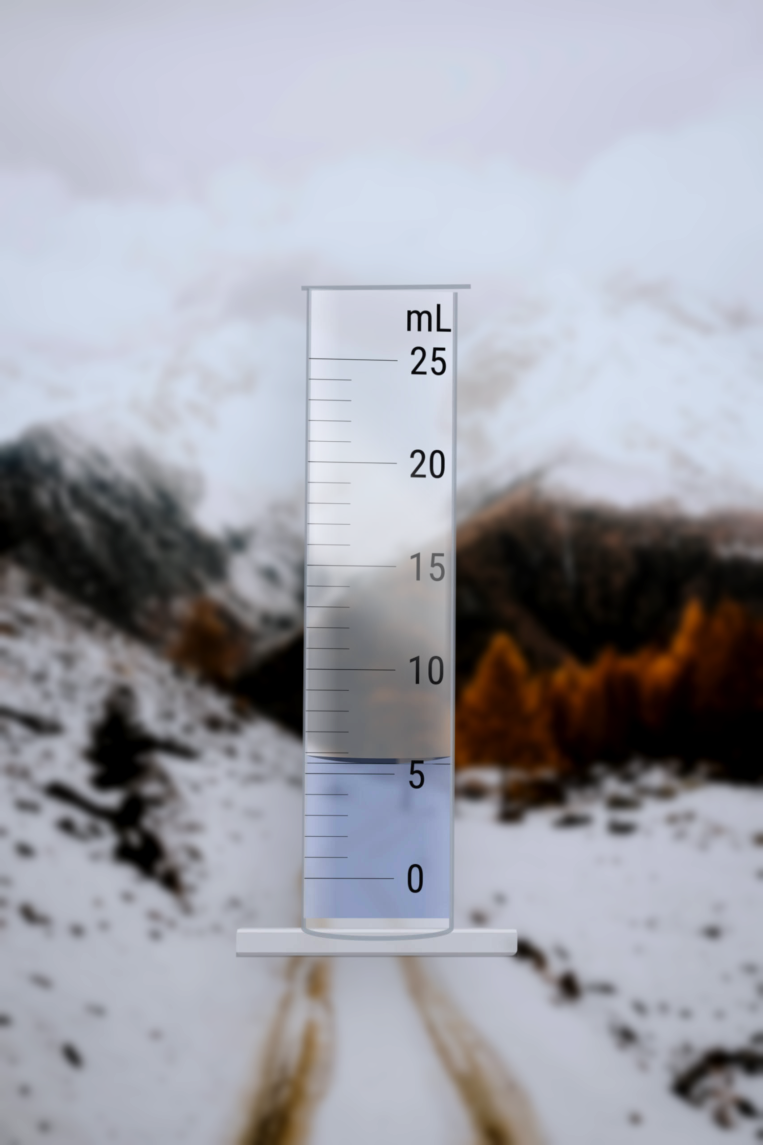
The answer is 5.5 mL
